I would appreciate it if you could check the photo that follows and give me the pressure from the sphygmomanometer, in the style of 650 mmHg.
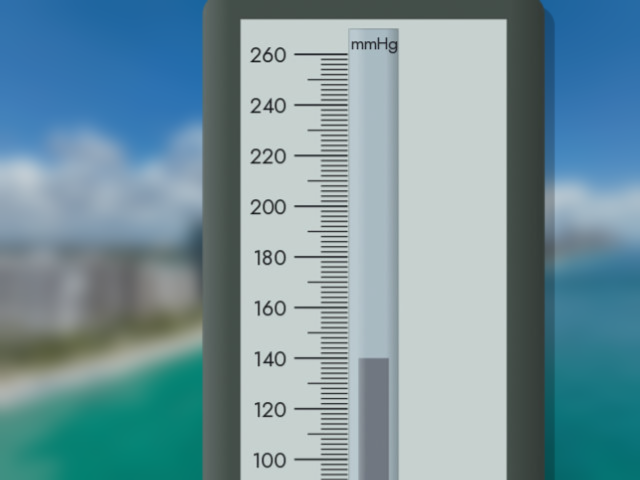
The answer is 140 mmHg
